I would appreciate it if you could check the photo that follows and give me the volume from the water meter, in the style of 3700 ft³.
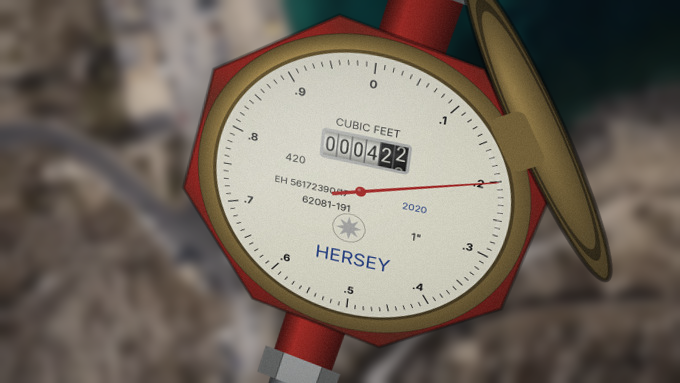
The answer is 422.20 ft³
